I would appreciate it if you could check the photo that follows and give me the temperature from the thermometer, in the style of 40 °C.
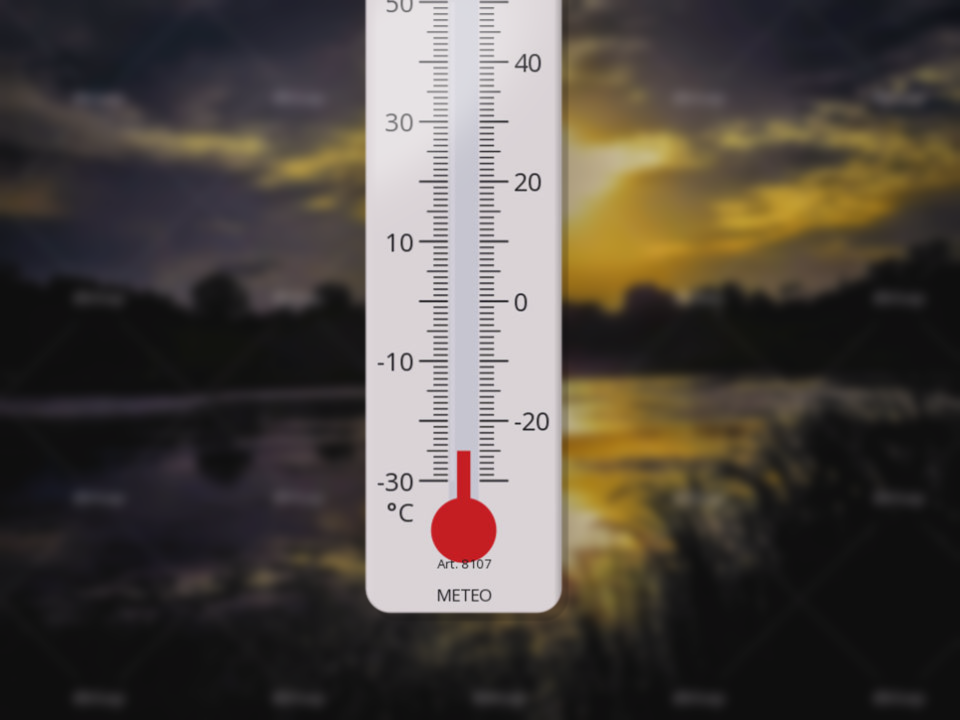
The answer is -25 °C
